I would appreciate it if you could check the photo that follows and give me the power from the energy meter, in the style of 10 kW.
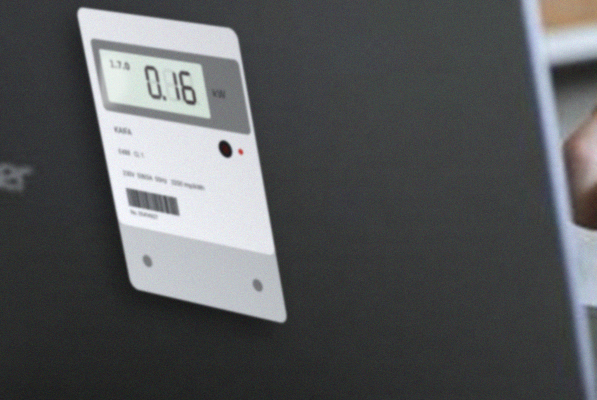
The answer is 0.16 kW
